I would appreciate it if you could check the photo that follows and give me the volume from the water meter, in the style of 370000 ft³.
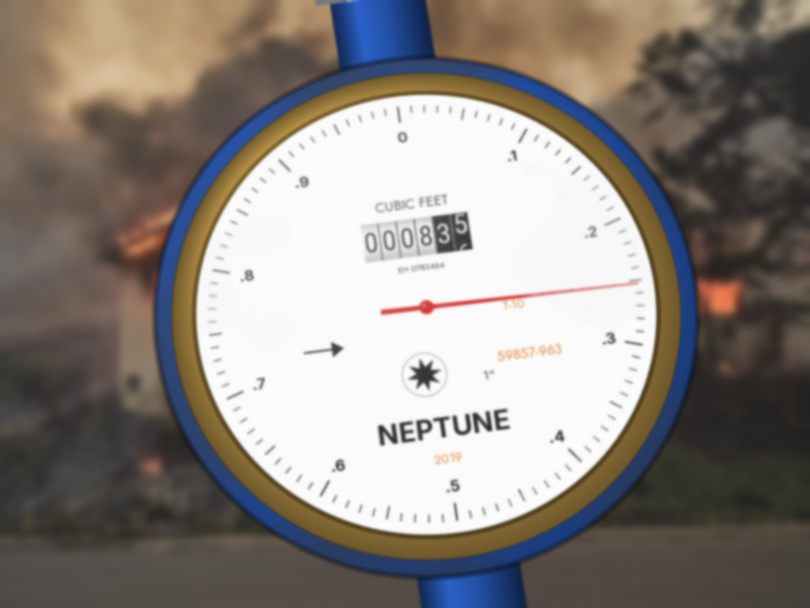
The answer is 835.25 ft³
